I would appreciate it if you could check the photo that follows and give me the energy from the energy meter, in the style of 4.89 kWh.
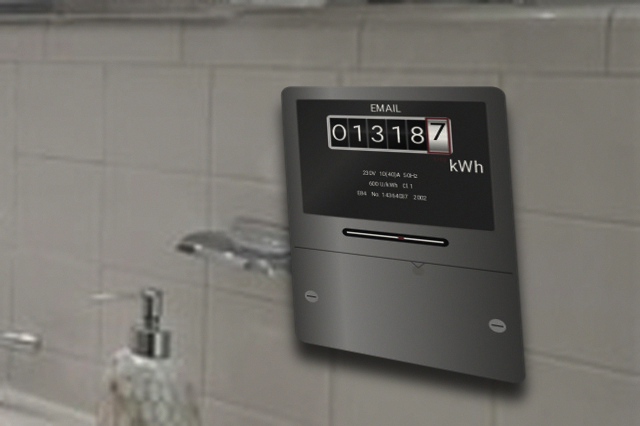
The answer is 1318.7 kWh
